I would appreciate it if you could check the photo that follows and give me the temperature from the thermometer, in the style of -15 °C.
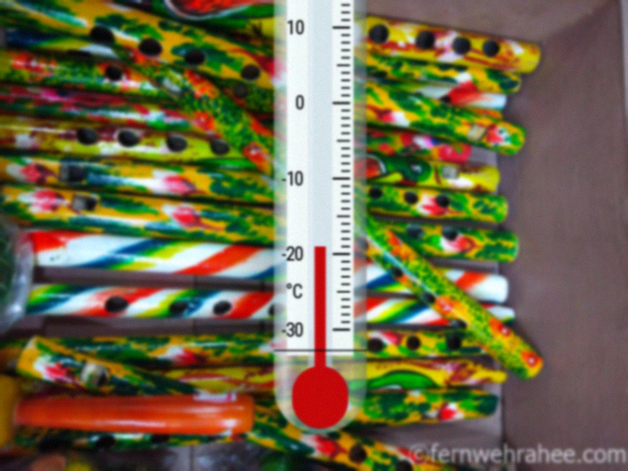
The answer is -19 °C
